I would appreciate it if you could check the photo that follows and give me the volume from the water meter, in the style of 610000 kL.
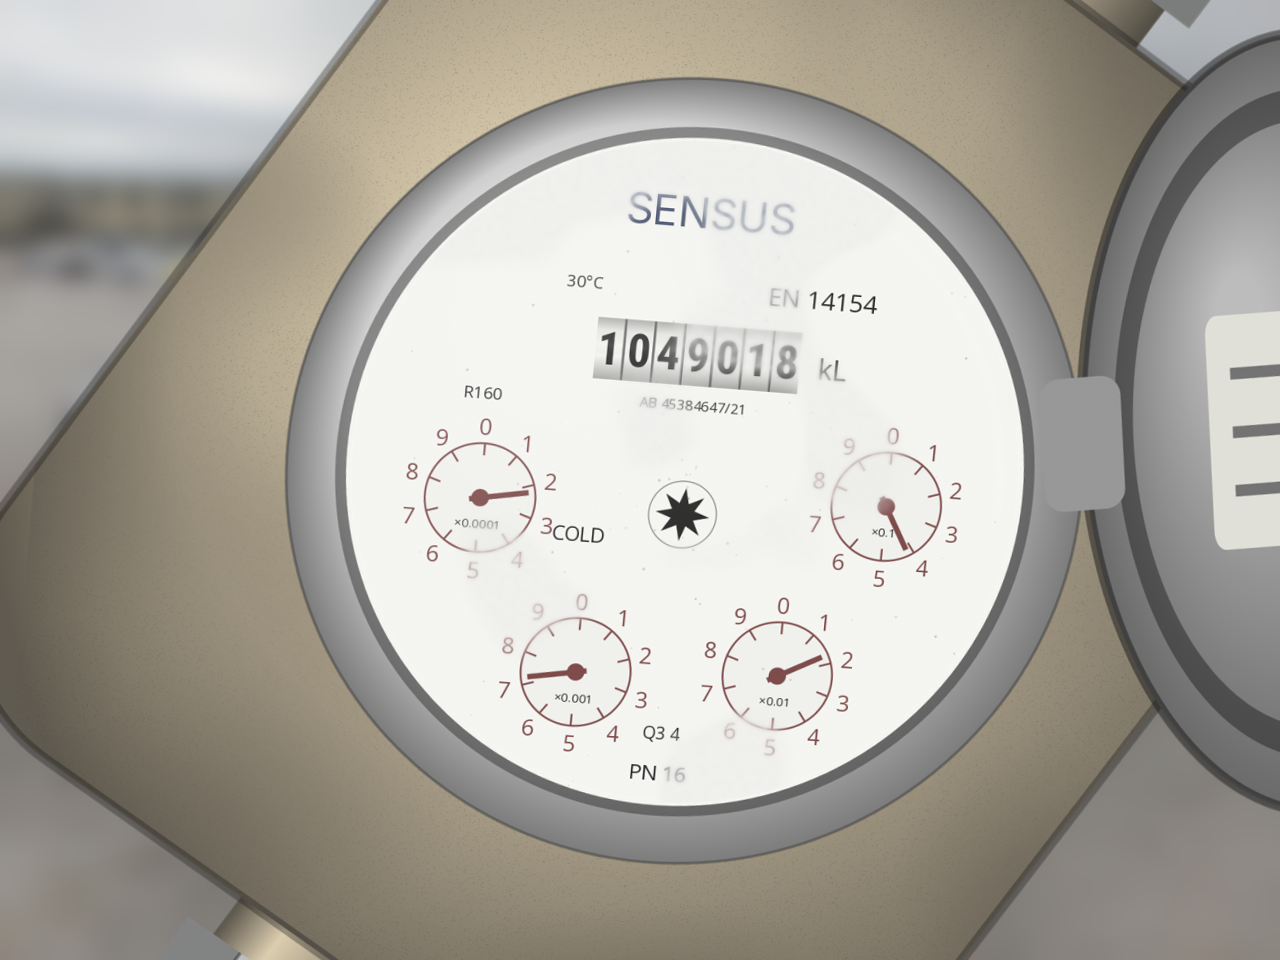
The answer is 1049018.4172 kL
